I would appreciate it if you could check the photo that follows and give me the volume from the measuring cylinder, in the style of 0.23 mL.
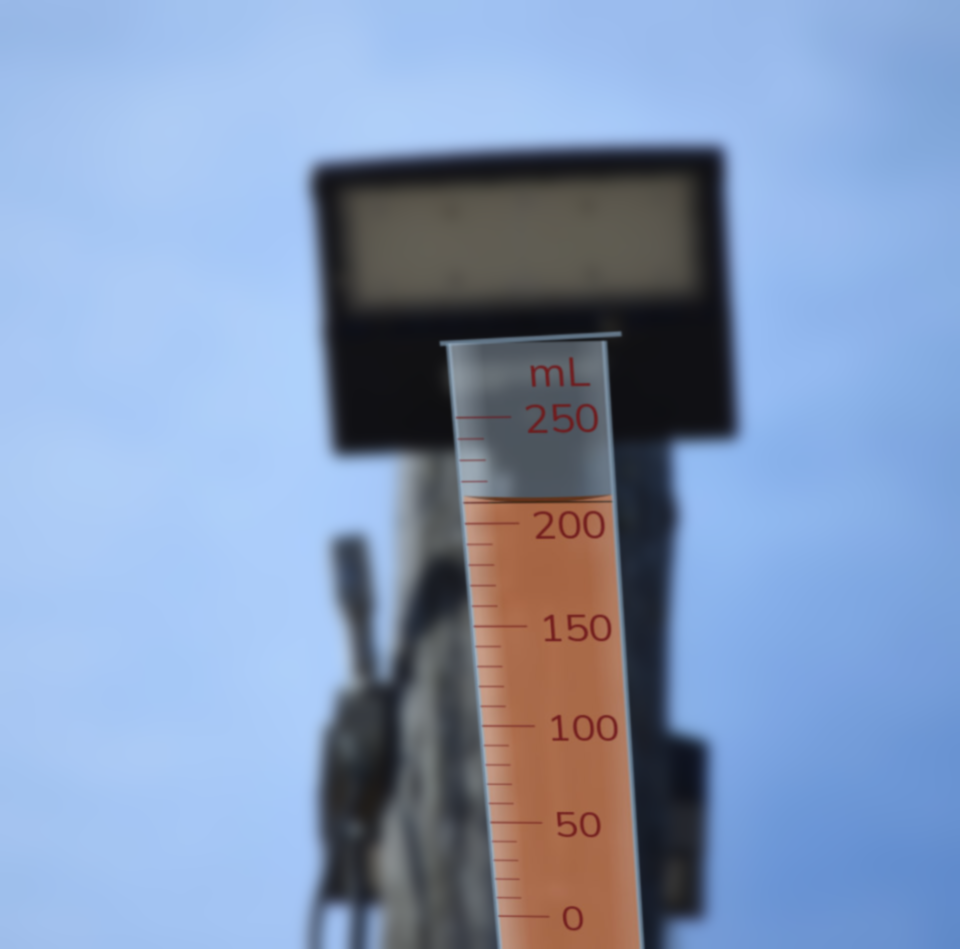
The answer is 210 mL
